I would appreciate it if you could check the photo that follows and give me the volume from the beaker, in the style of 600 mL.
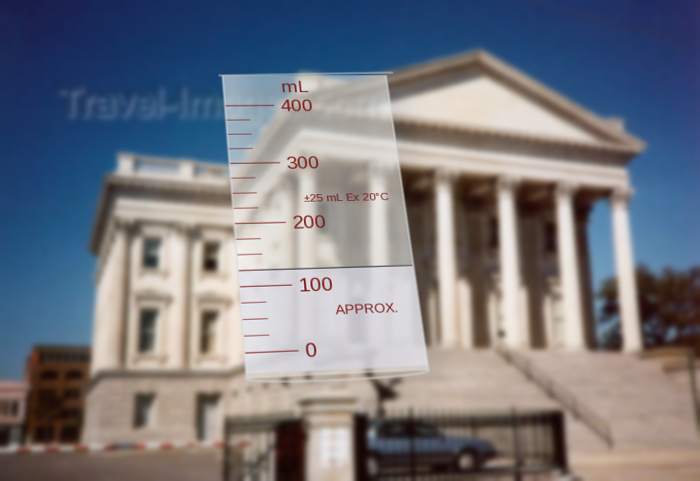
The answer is 125 mL
